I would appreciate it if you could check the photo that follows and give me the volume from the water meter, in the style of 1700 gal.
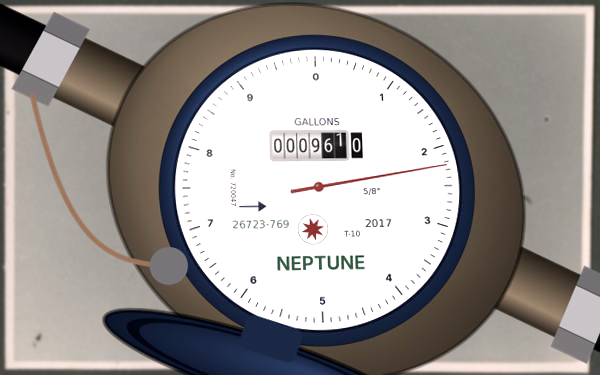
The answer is 9612.2 gal
